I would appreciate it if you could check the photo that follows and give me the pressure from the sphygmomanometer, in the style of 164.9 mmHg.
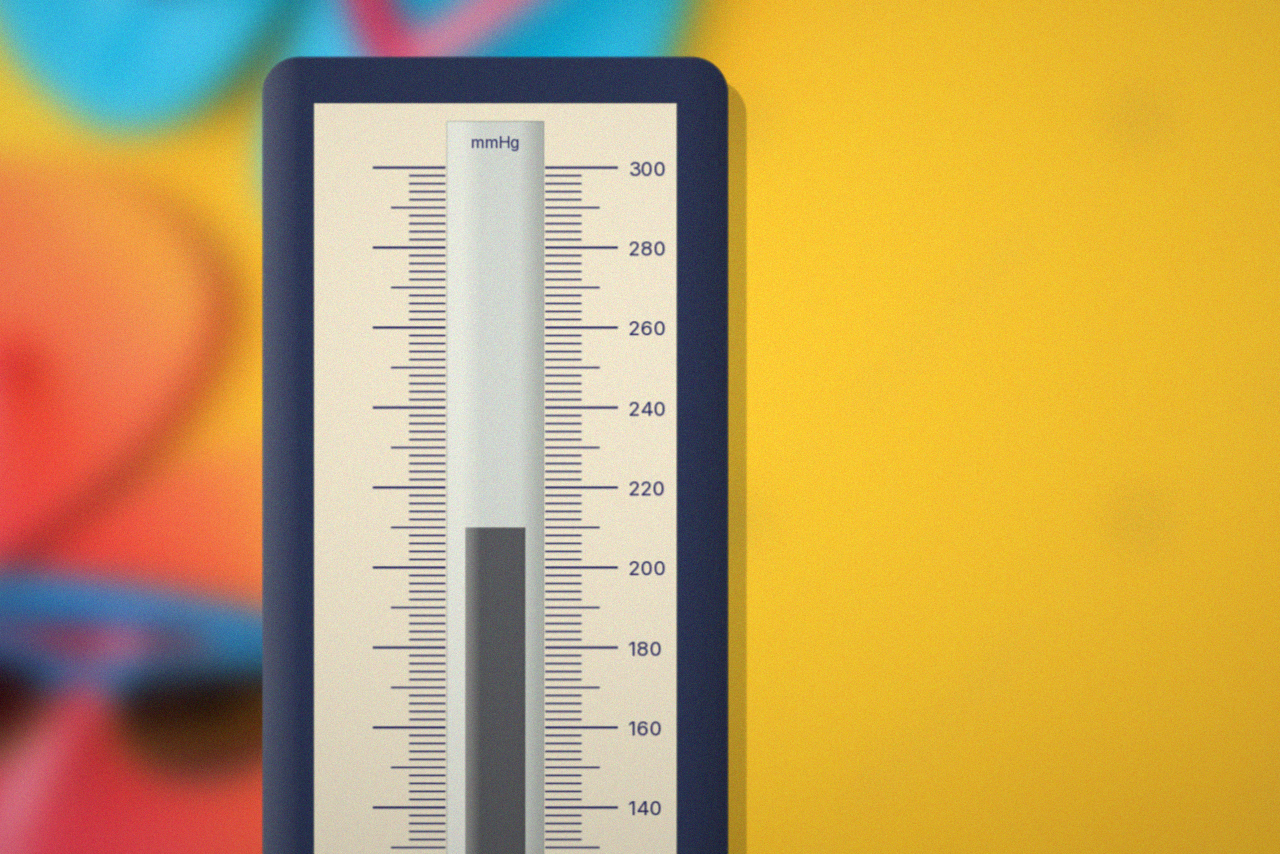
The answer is 210 mmHg
